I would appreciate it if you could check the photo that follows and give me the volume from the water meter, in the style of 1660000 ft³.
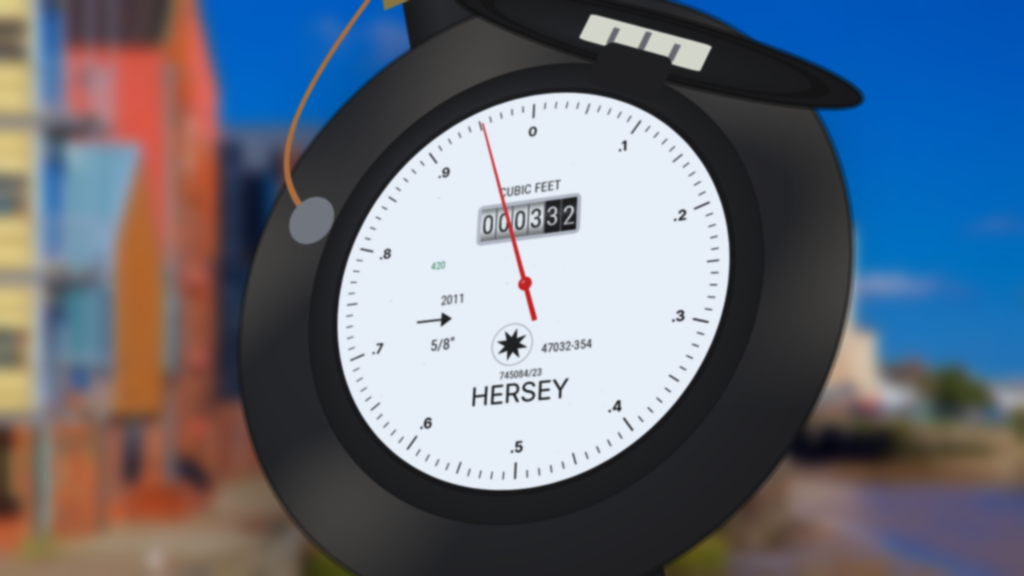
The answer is 331.95 ft³
